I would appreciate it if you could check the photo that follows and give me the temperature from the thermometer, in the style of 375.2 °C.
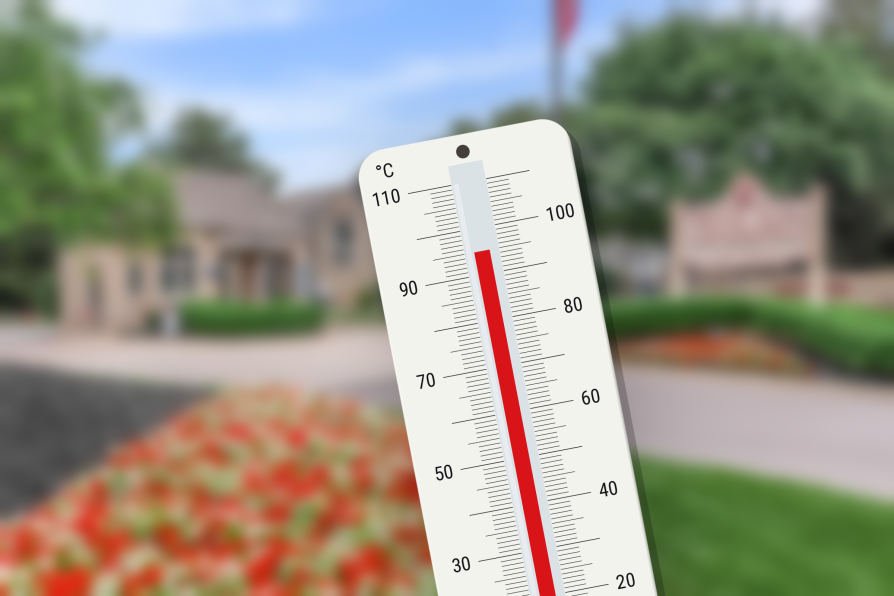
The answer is 95 °C
